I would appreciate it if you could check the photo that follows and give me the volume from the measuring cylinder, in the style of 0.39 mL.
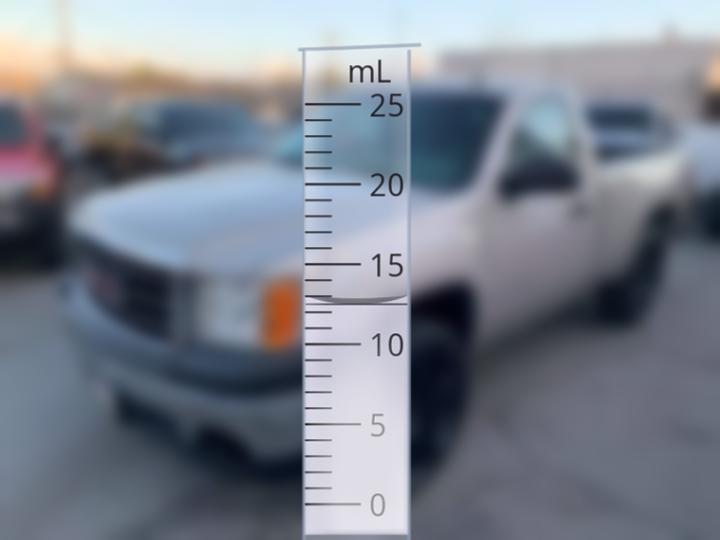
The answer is 12.5 mL
